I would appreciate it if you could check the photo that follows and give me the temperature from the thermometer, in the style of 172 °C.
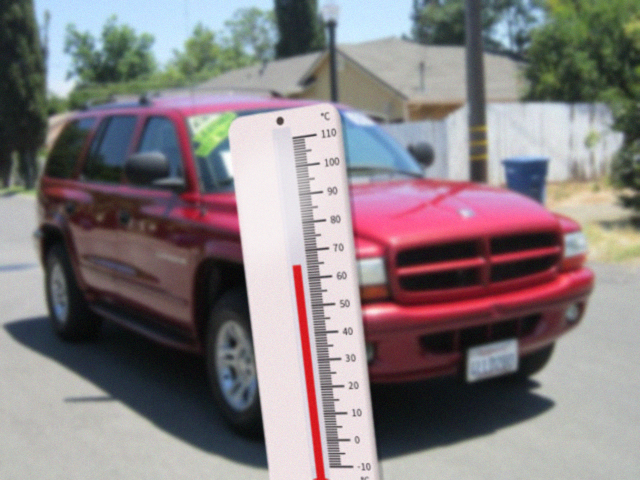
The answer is 65 °C
